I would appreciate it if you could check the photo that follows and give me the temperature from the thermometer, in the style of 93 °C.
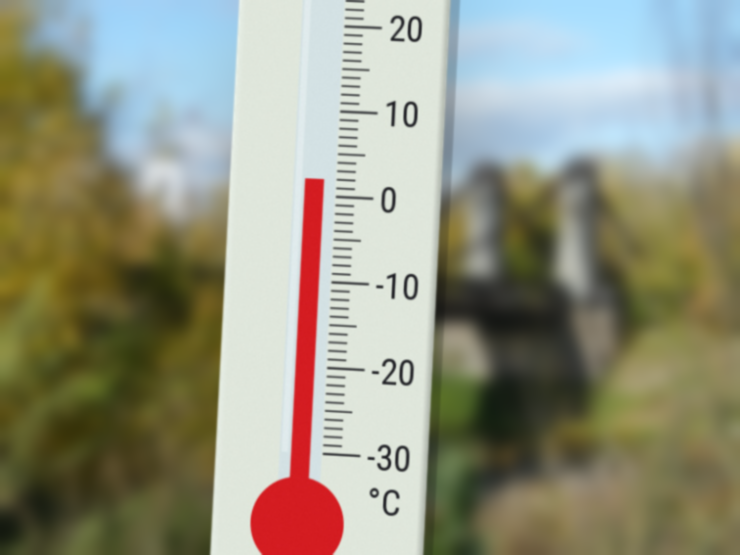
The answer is 2 °C
